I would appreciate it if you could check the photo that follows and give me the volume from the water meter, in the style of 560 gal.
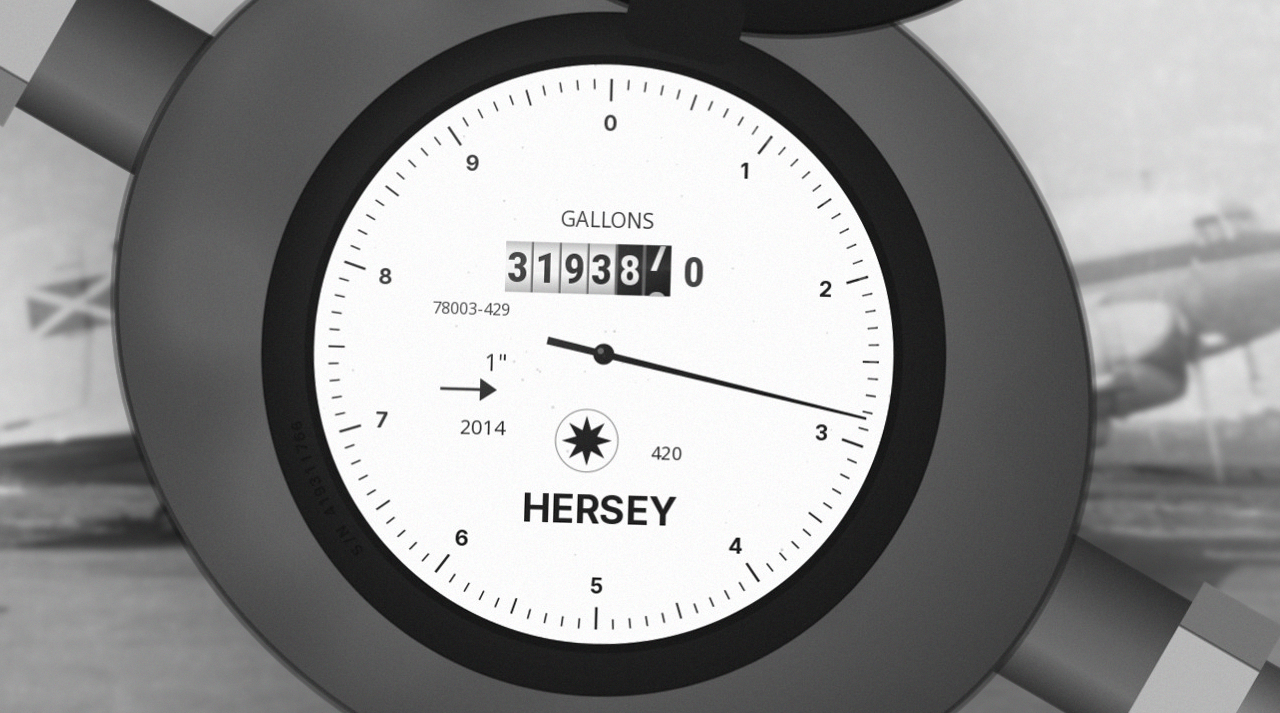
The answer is 3193872.8 gal
